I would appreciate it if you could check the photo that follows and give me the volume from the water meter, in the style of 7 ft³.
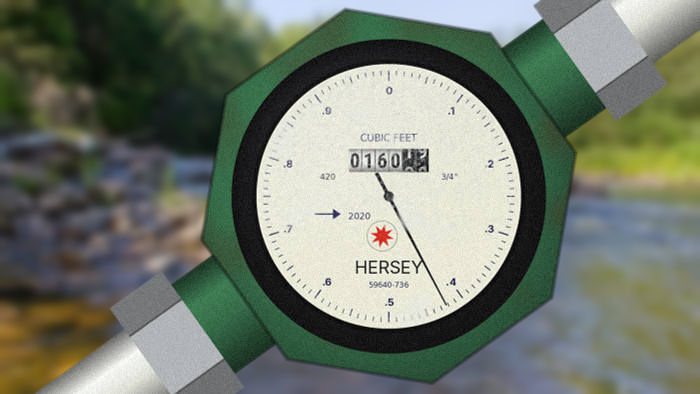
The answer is 16019.42 ft³
